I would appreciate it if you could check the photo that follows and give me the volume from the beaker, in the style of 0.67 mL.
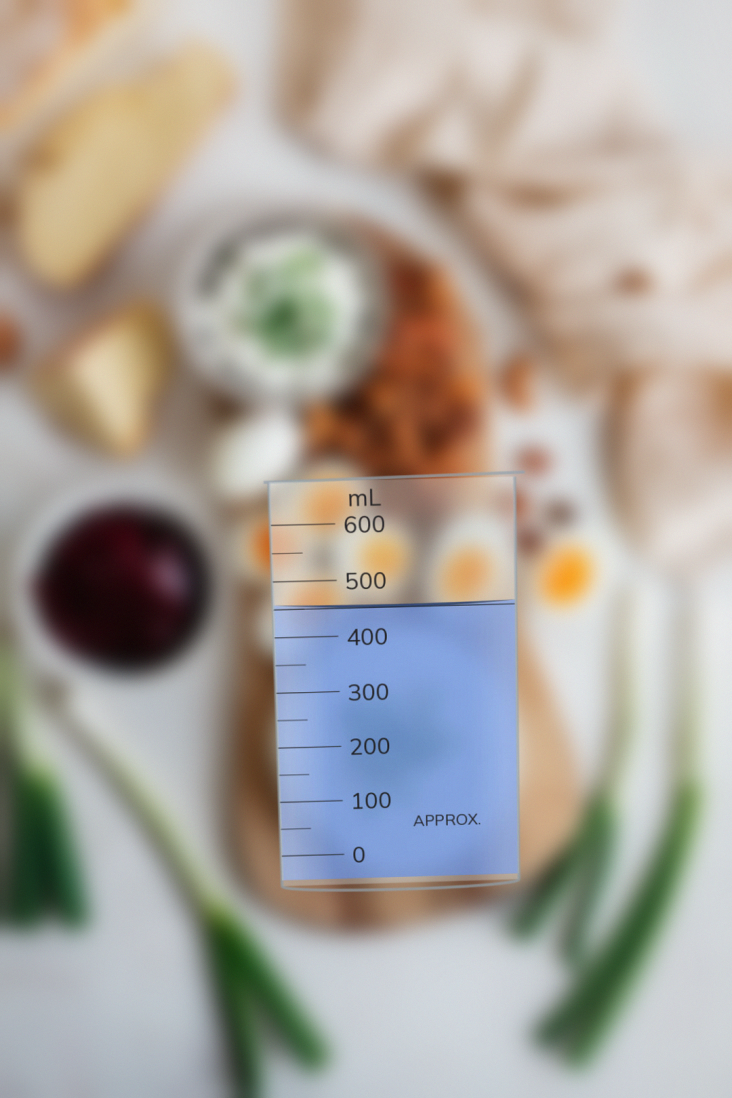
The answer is 450 mL
